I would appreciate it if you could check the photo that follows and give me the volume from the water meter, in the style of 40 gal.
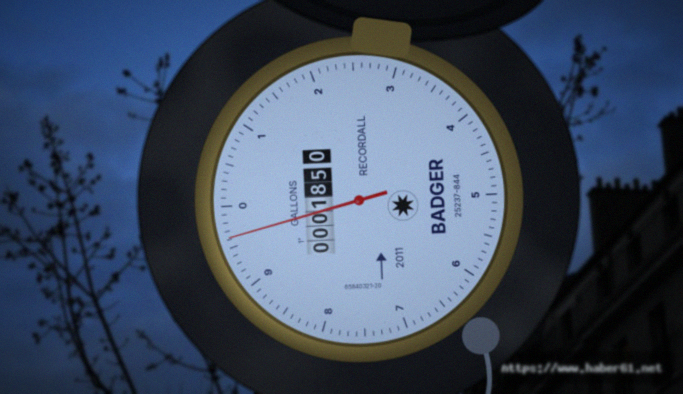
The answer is 1849.6 gal
